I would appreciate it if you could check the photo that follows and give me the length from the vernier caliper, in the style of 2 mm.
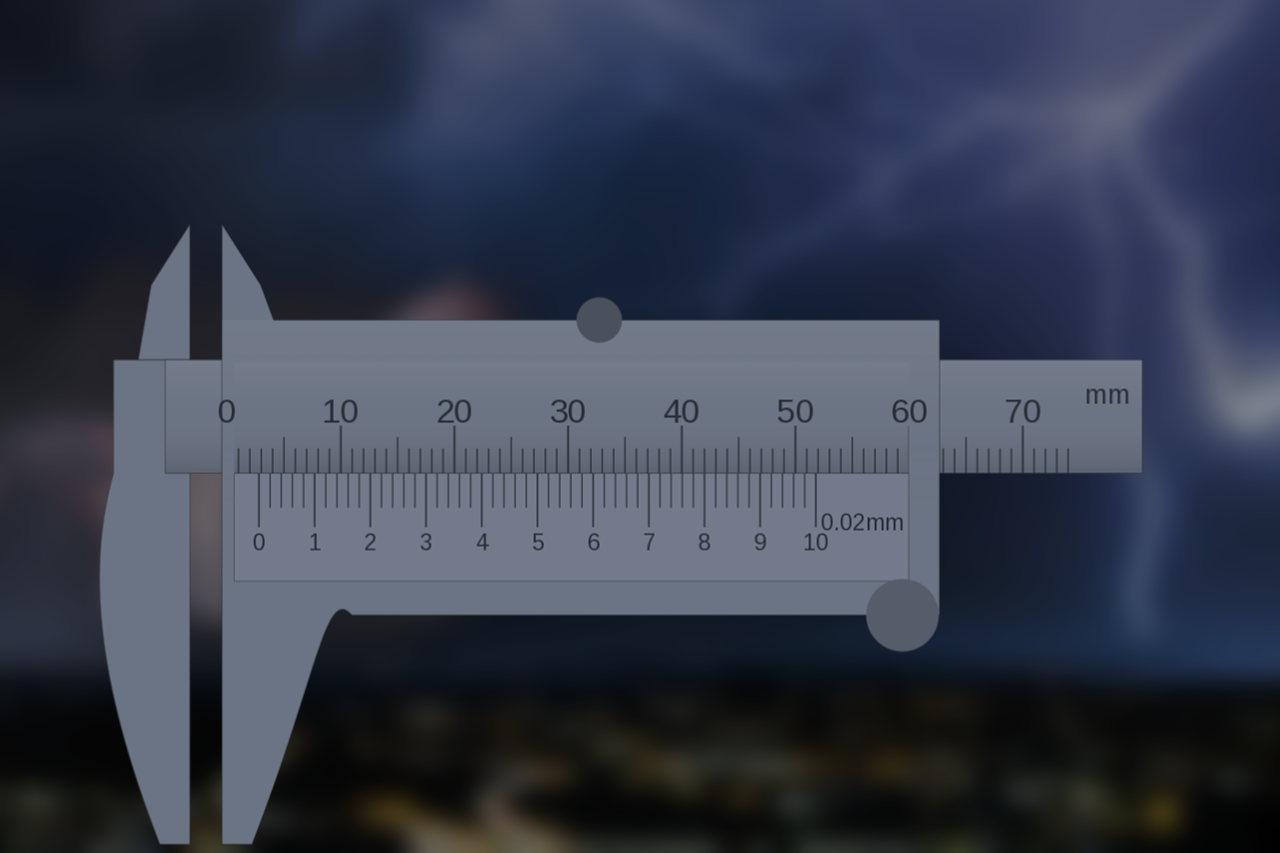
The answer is 2.8 mm
